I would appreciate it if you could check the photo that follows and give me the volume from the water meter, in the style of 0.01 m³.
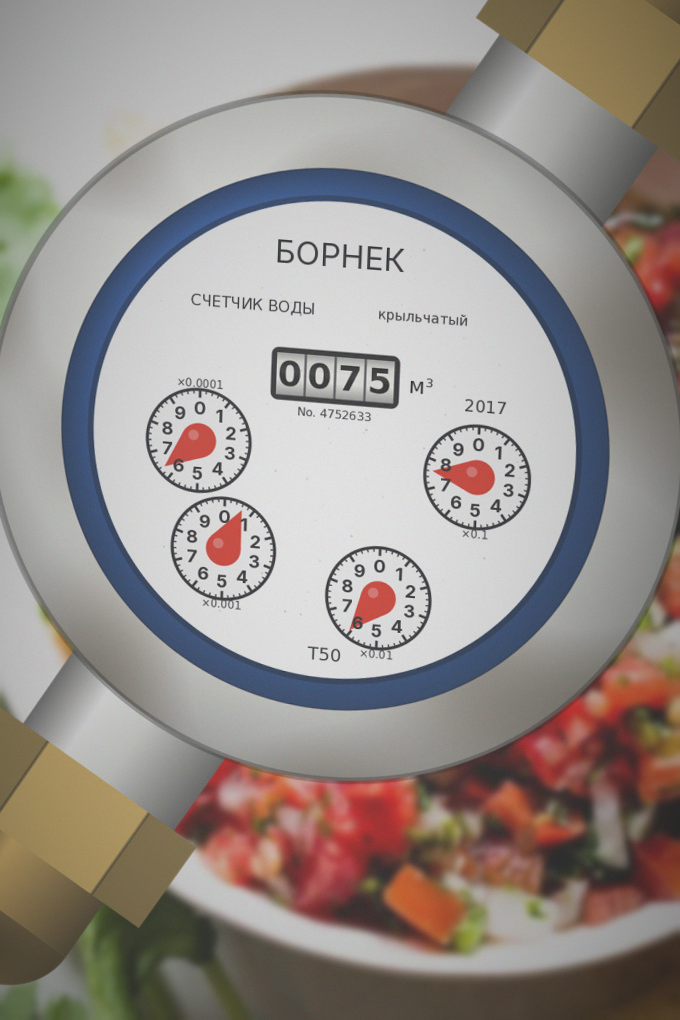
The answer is 75.7606 m³
